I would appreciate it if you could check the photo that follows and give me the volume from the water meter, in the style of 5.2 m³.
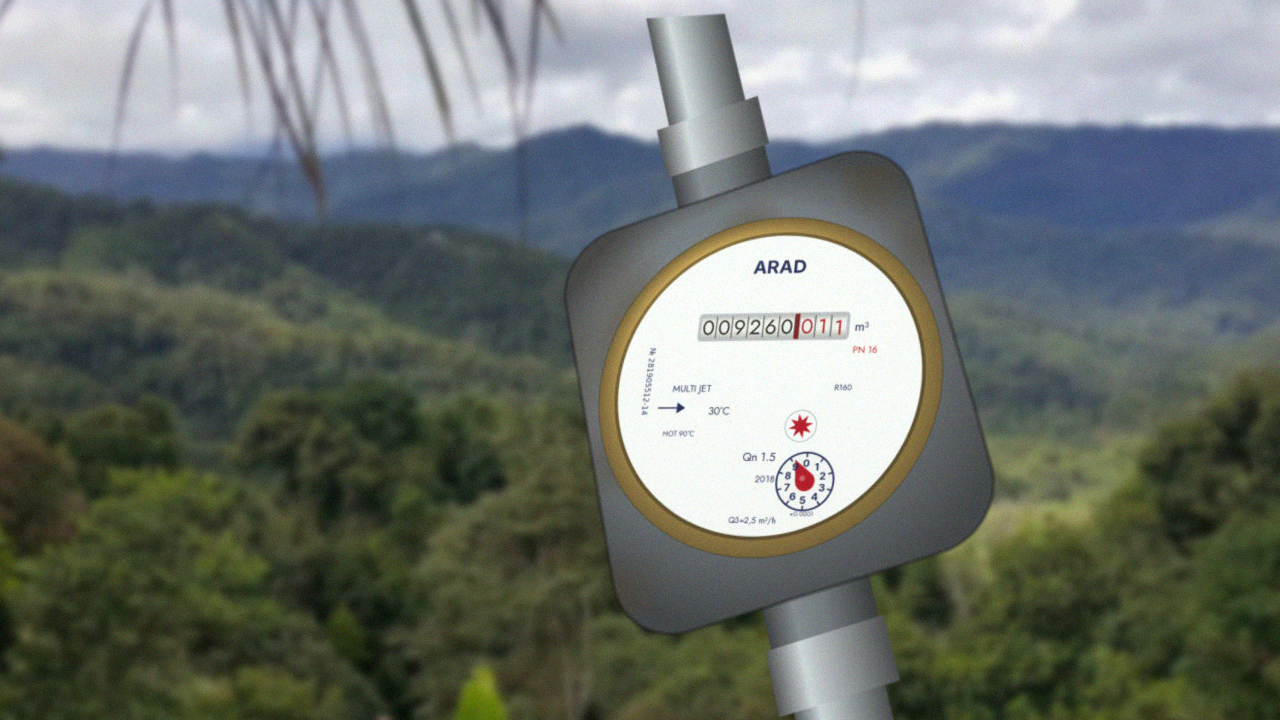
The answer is 9260.0109 m³
